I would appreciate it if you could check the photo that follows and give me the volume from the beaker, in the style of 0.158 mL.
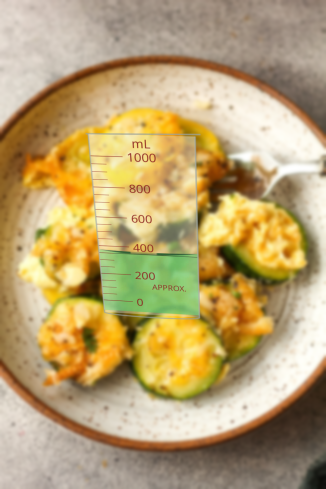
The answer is 350 mL
